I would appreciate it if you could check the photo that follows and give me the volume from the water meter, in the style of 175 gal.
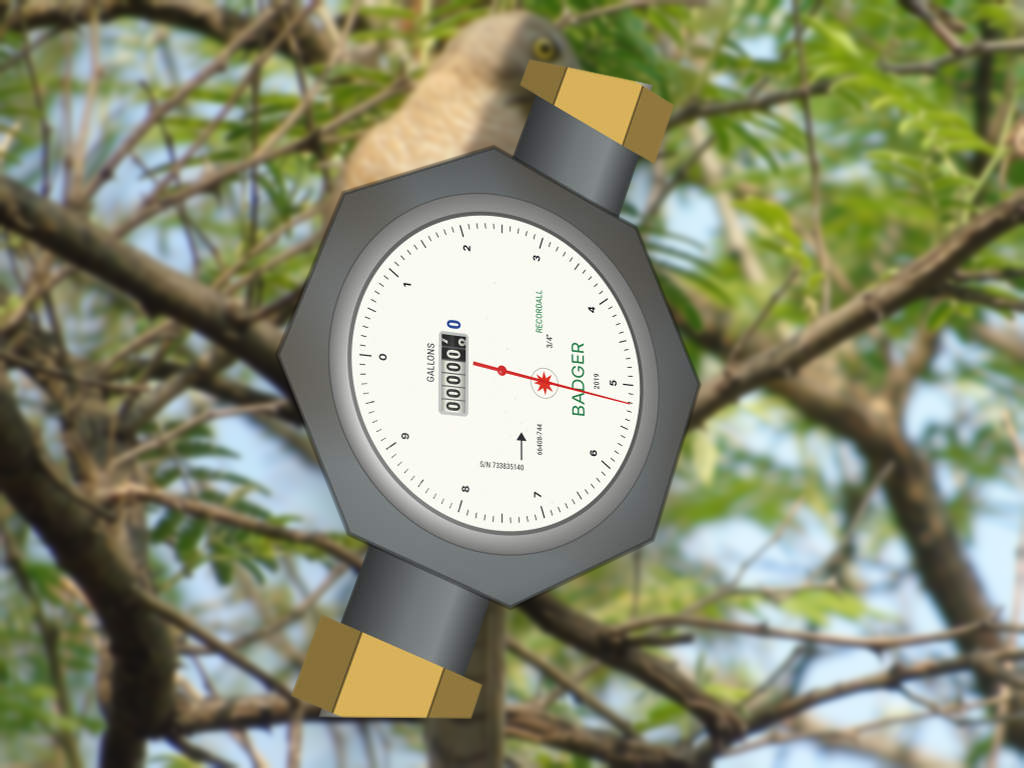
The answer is 75.2 gal
